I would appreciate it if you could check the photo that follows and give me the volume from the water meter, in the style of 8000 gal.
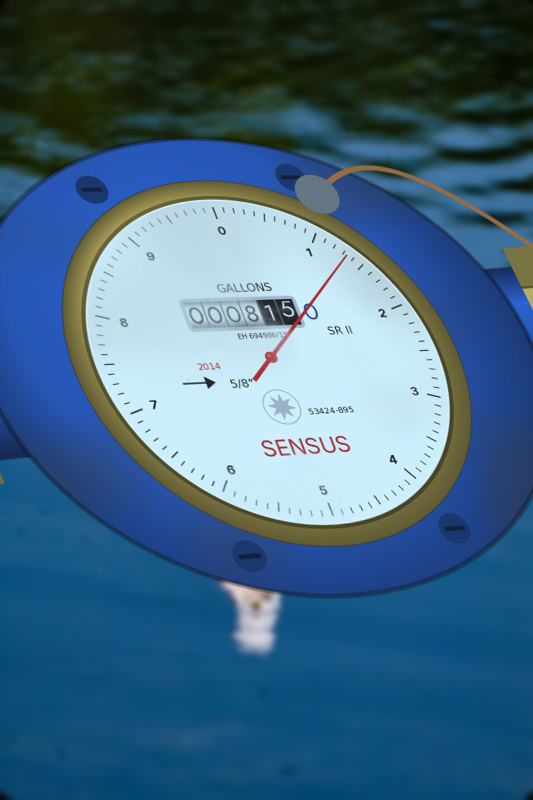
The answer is 8151.3 gal
